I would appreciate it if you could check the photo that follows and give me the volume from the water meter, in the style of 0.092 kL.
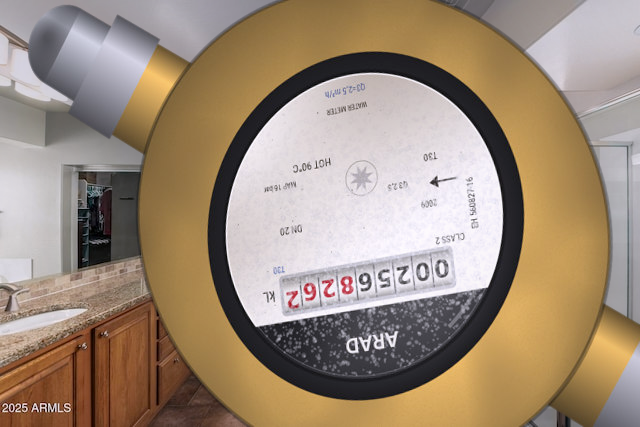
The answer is 256.8262 kL
